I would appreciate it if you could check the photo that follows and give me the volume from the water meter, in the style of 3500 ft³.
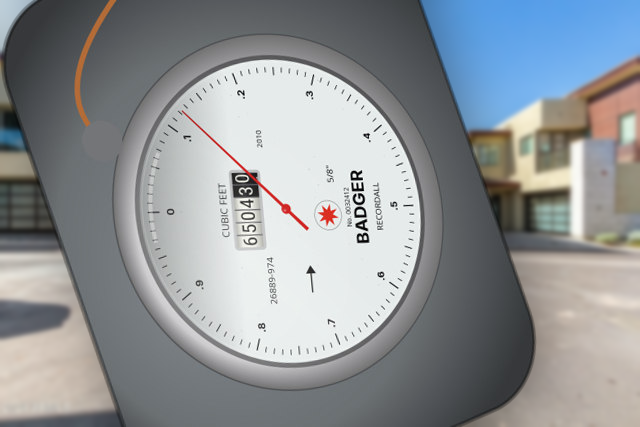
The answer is 650430.12 ft³
